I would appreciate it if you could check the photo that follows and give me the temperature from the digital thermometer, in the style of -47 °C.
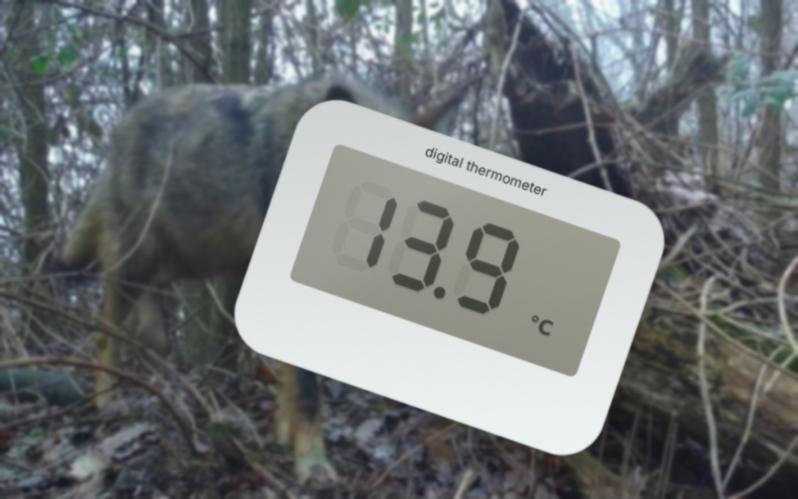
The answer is 13.9 °C
